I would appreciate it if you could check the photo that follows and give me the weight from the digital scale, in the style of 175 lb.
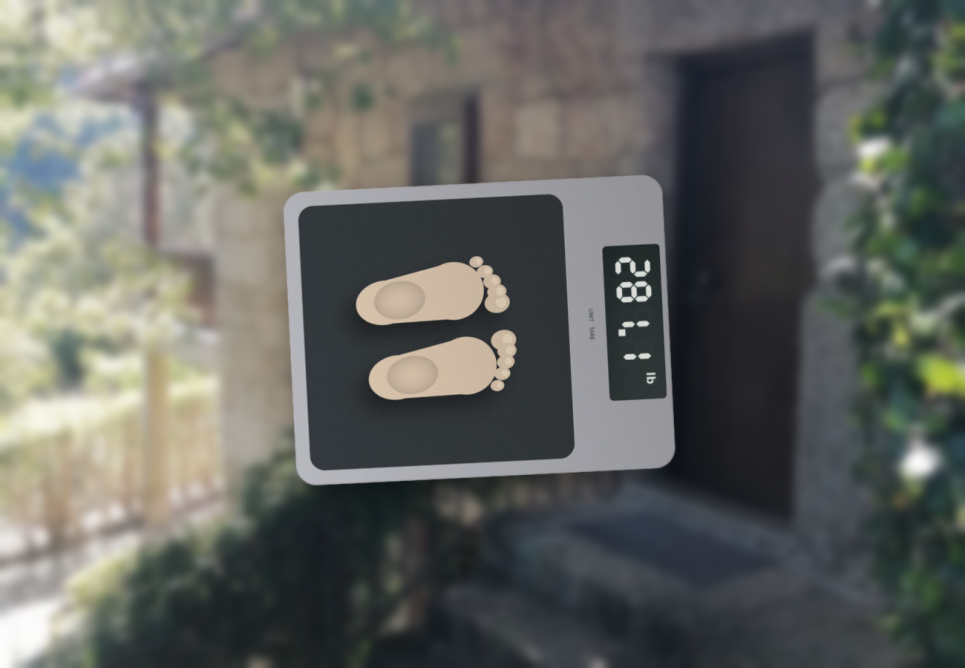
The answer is 281.1 lb
